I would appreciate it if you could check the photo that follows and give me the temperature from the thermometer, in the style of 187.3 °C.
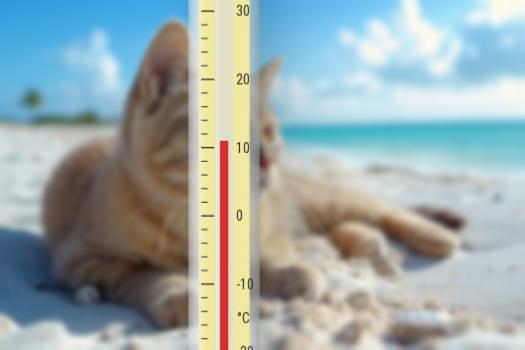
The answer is 11 °C
